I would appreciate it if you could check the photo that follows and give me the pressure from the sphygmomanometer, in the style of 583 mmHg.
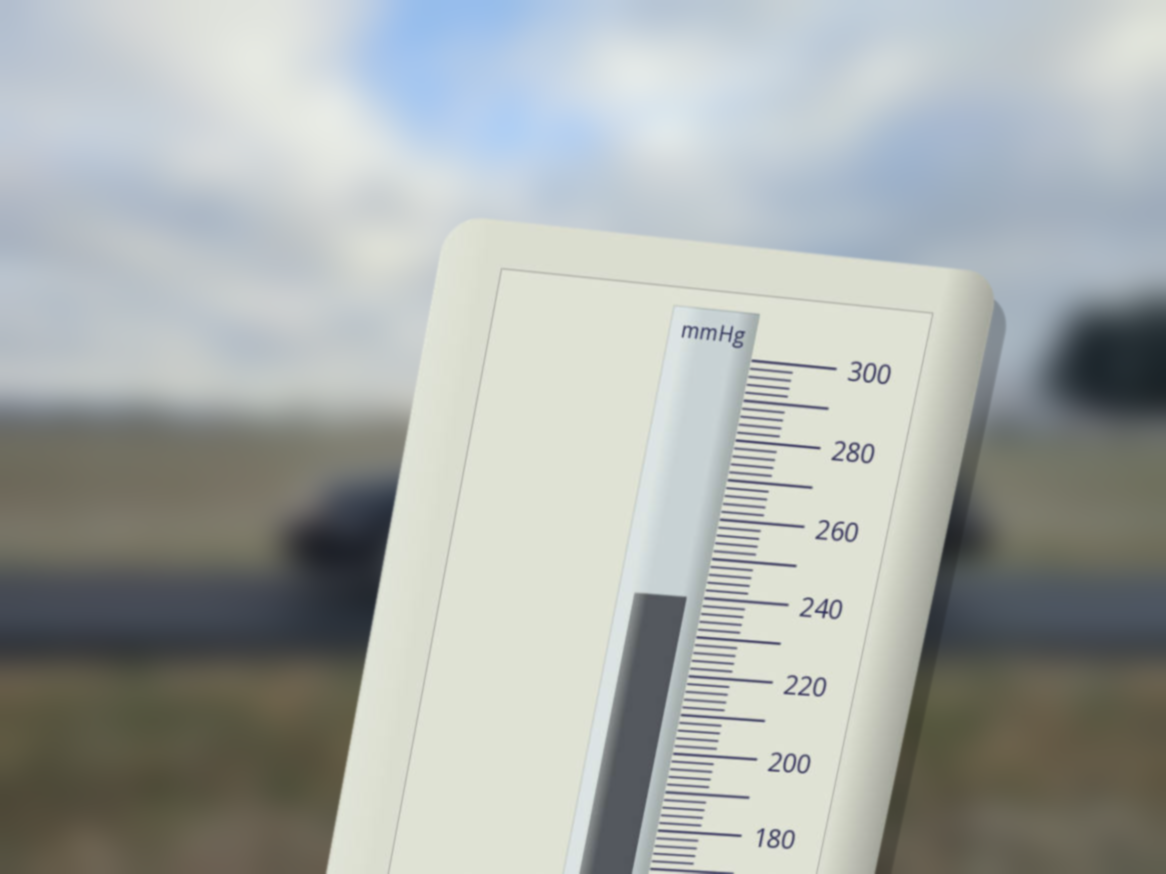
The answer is 240 mmHg
